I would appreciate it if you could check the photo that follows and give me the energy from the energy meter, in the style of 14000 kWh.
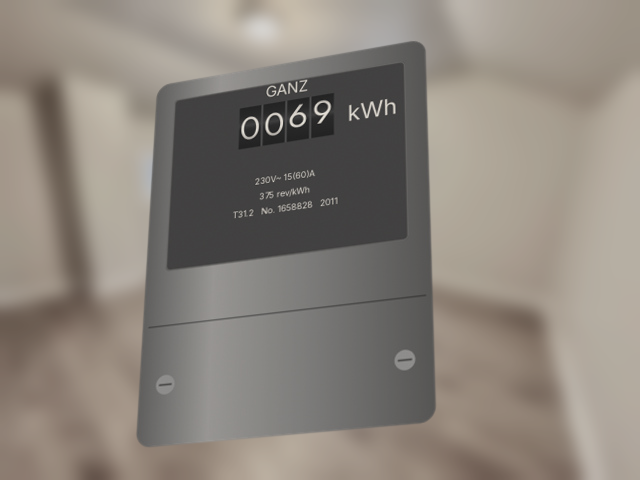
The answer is 69 kWh
